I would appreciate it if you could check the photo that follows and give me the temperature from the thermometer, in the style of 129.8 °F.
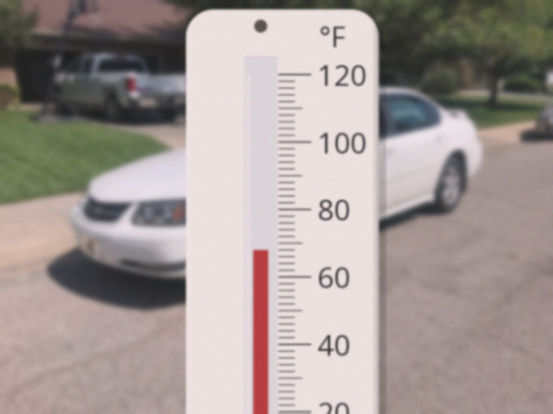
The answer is 68 °F
